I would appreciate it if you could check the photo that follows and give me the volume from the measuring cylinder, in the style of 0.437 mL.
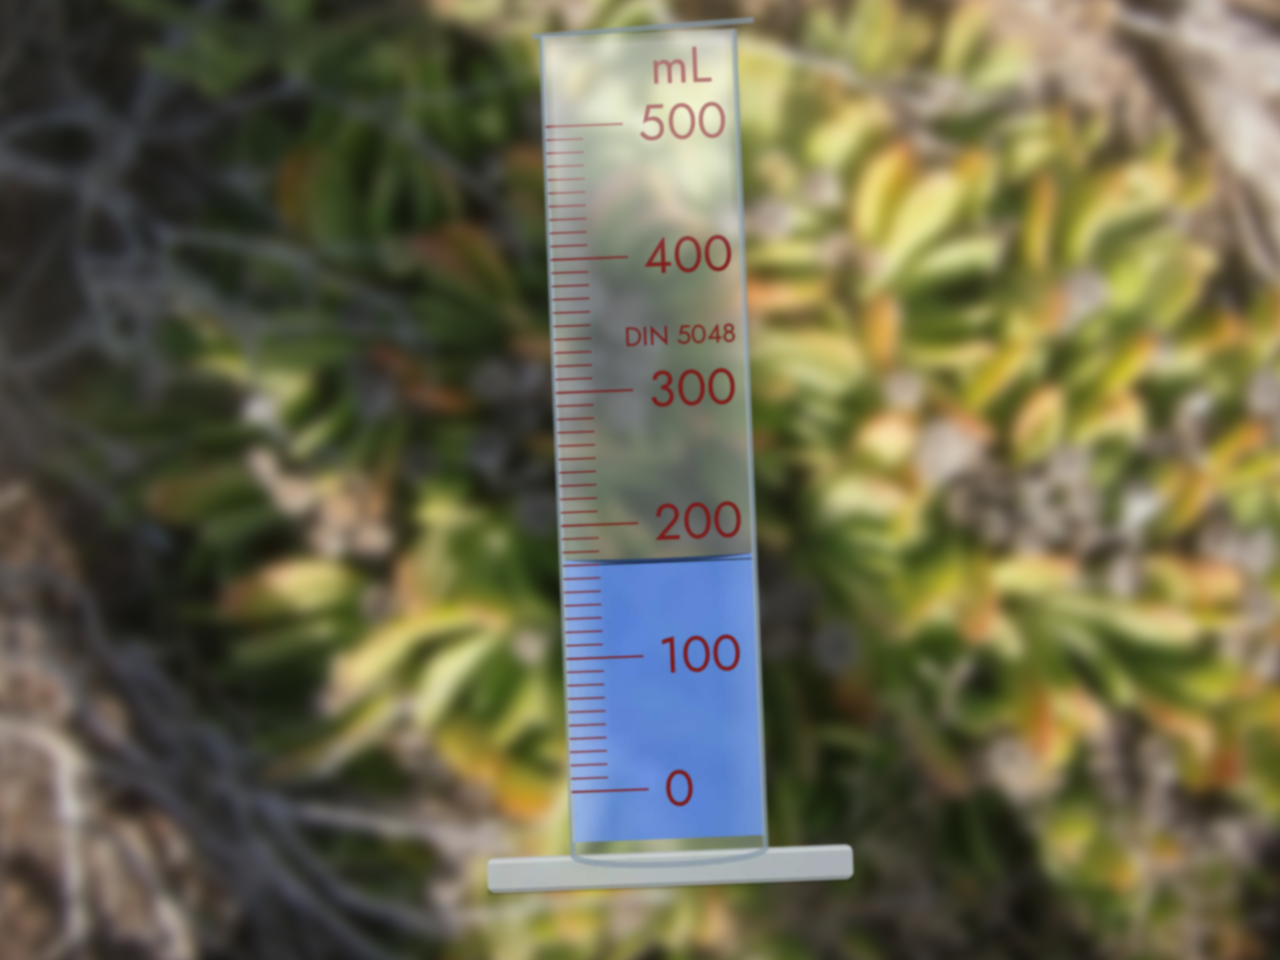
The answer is 170 mL
